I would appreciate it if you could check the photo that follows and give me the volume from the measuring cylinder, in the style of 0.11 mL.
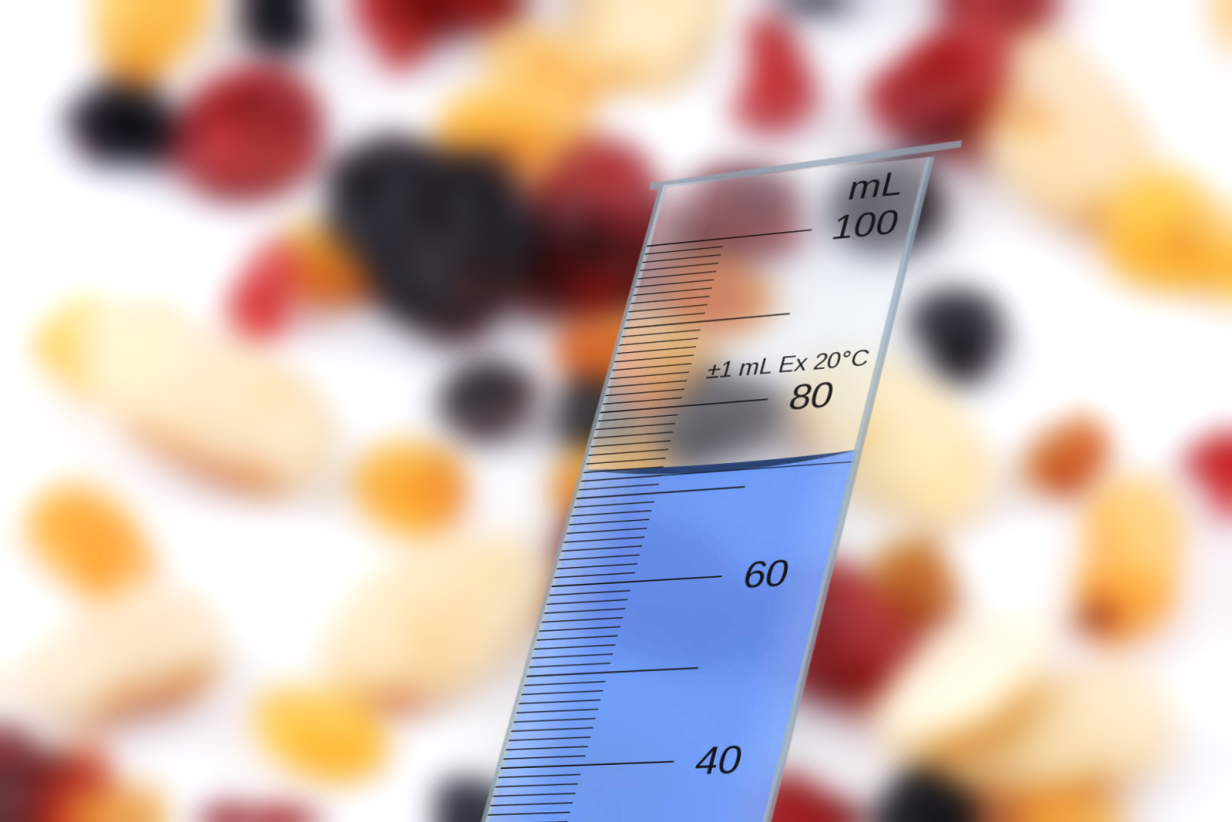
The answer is 72 mL
